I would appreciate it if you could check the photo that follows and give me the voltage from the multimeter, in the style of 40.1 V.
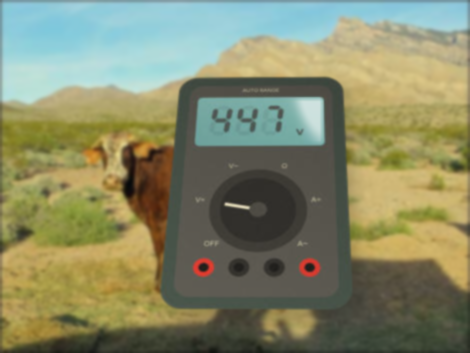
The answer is 447 V
